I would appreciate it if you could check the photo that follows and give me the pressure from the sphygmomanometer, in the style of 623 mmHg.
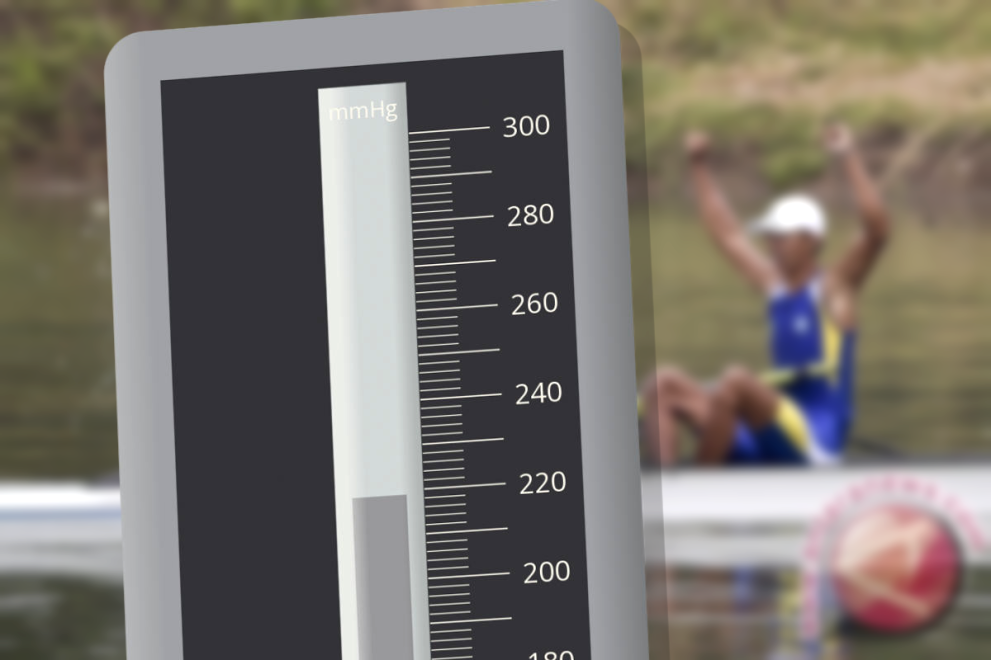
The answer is 219 mmHg
